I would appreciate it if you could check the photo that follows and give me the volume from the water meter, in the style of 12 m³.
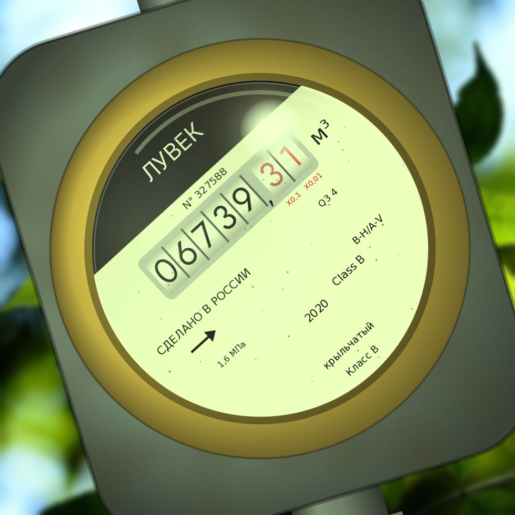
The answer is 6739.31 m³
